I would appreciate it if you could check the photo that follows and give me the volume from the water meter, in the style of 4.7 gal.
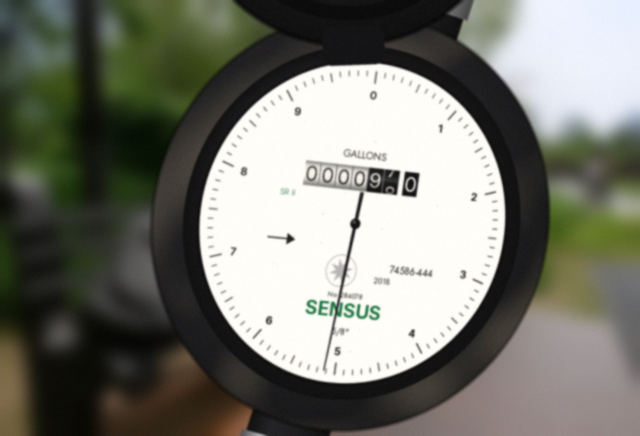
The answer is 975.1 gal
